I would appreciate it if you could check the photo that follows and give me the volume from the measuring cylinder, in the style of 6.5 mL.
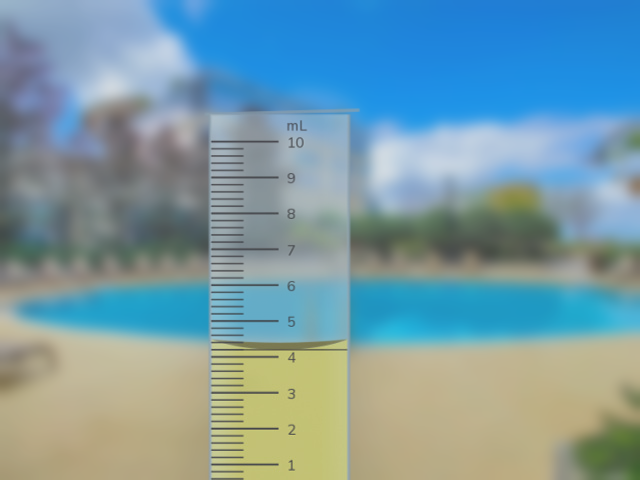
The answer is 4.2 mL
